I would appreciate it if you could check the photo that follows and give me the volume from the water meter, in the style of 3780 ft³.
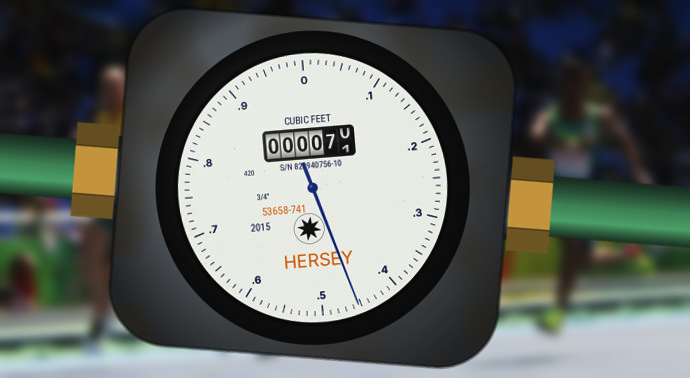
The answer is 70.45 ft³
